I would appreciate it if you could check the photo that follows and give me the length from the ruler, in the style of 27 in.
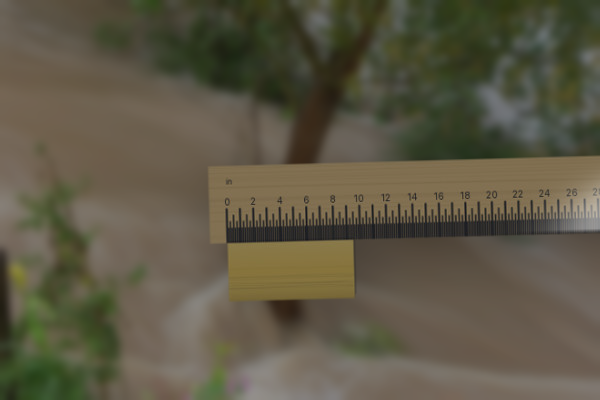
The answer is 9.5 in
